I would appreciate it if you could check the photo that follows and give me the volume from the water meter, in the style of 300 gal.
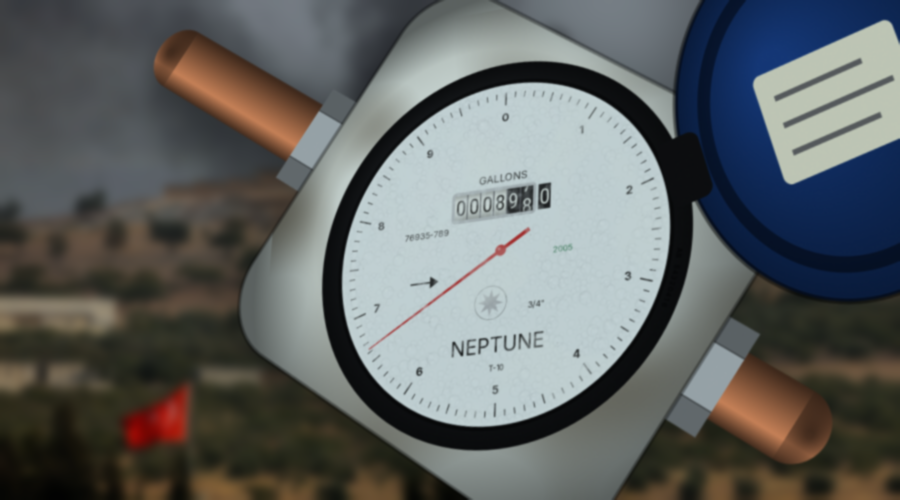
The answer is 8976.6 gal
